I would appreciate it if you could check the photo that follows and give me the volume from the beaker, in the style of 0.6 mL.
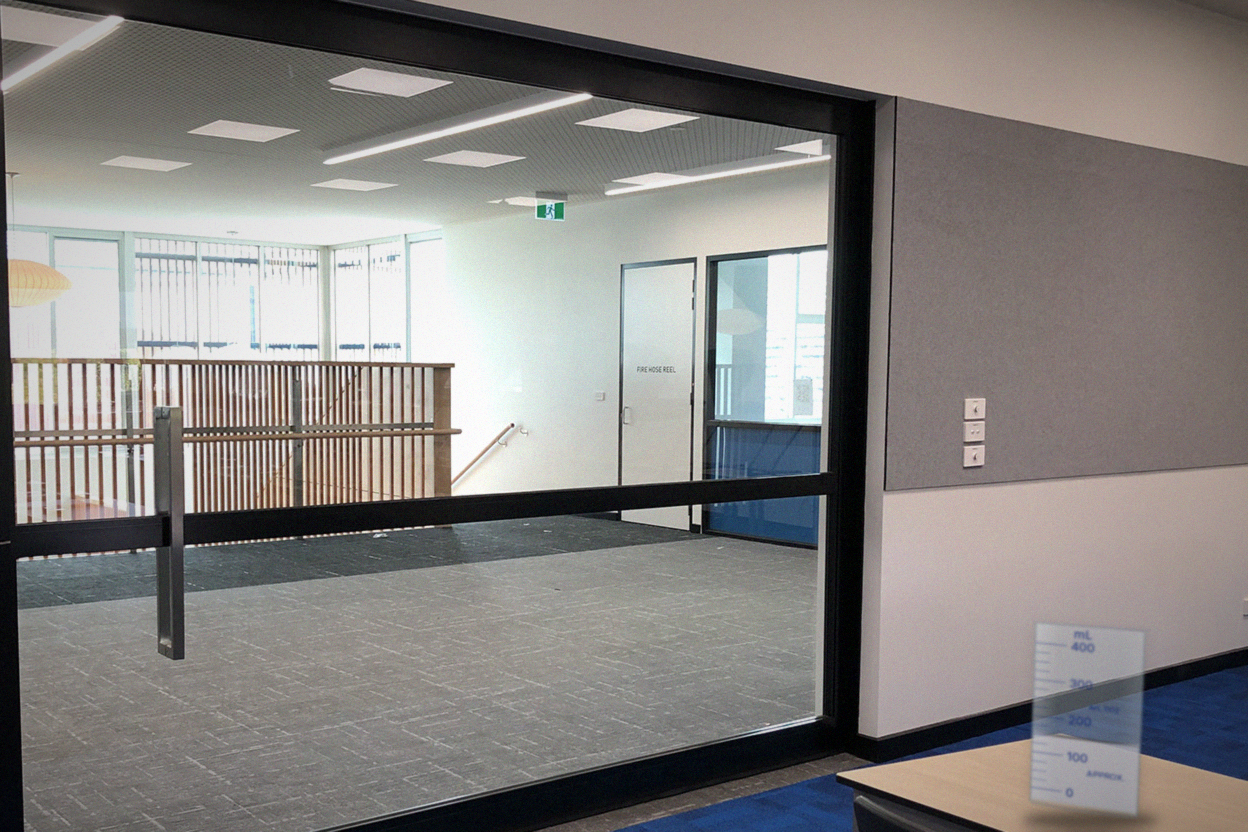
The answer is 150 mL
